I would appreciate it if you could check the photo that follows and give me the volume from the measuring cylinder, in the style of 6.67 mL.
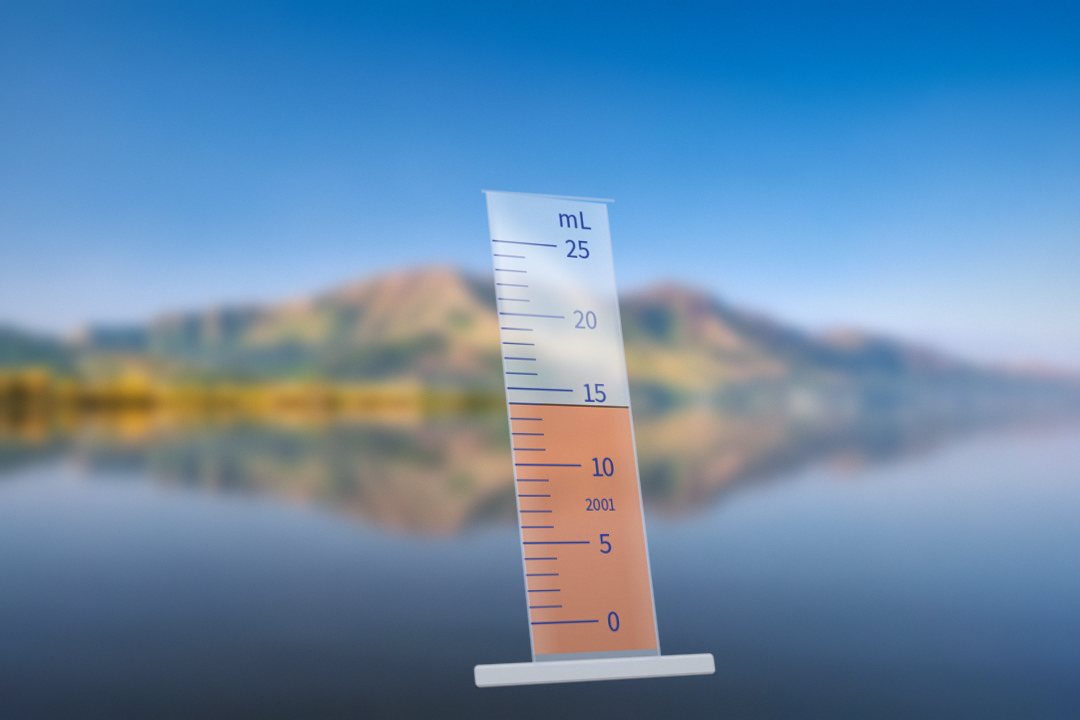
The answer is 14 mL
